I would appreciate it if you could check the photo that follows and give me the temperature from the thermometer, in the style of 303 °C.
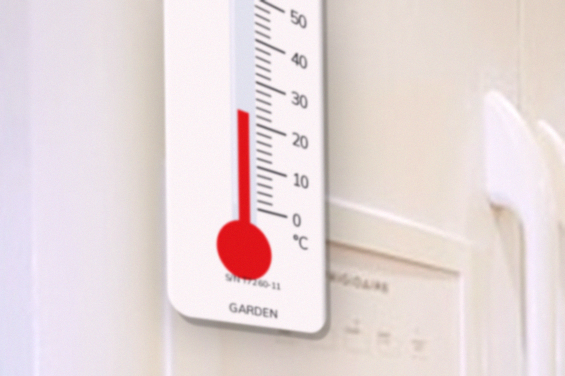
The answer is 22 °C
